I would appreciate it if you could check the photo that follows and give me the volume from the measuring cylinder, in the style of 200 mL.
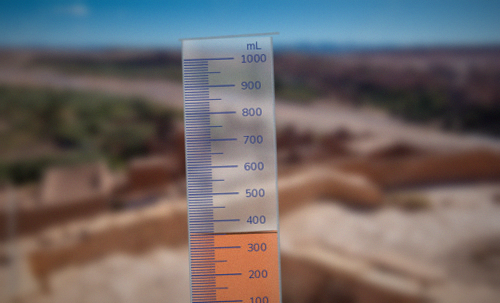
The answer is 350 mL
